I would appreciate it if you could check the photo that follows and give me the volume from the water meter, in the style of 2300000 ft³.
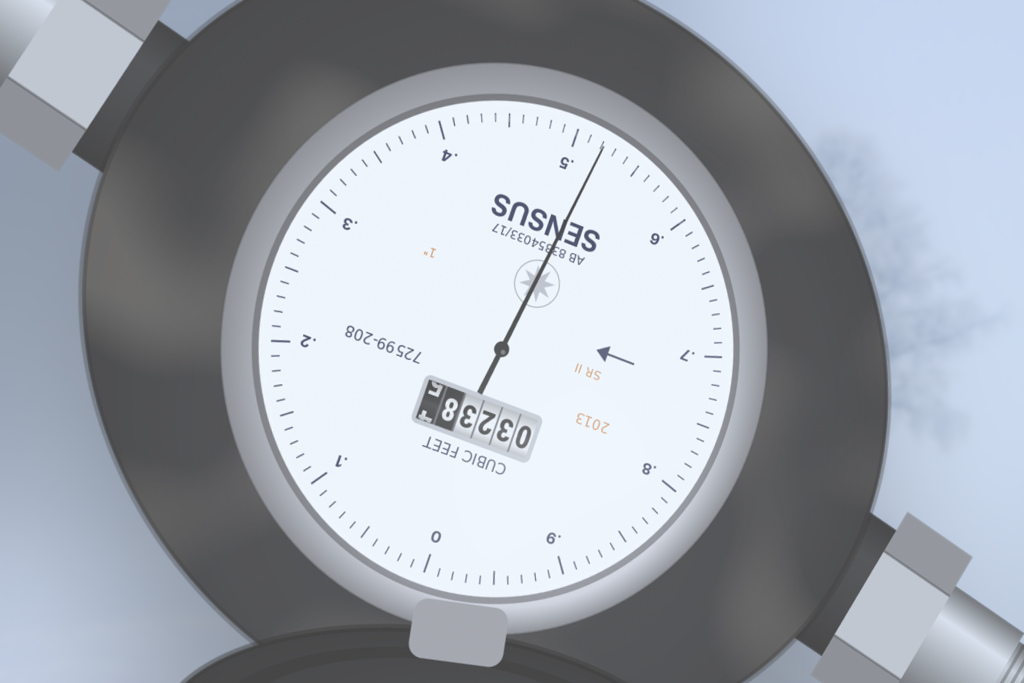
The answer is 32384.52 ft³
